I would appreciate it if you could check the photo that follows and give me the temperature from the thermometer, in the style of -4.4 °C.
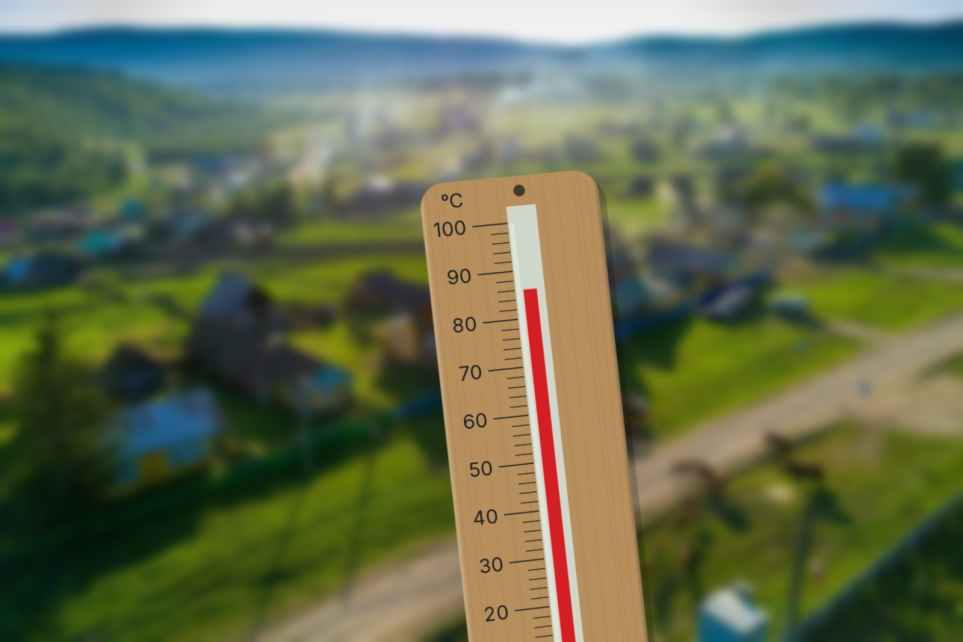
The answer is 86 °C
